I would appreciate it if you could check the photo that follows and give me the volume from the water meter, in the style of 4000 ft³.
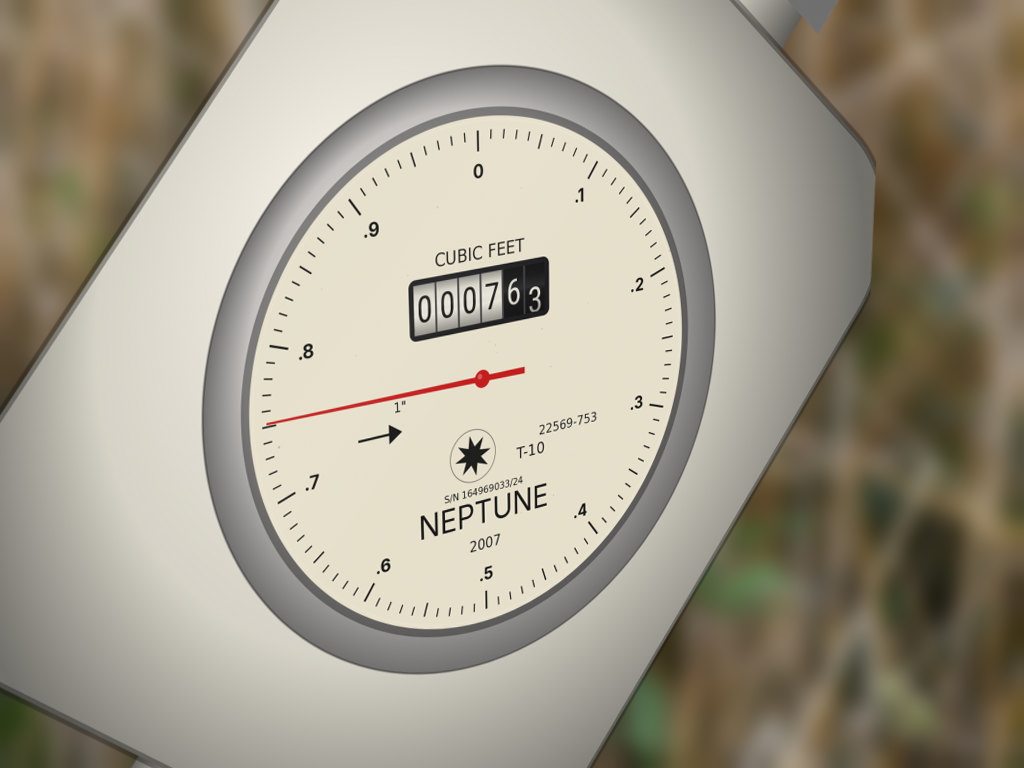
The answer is 762.75 ft³
